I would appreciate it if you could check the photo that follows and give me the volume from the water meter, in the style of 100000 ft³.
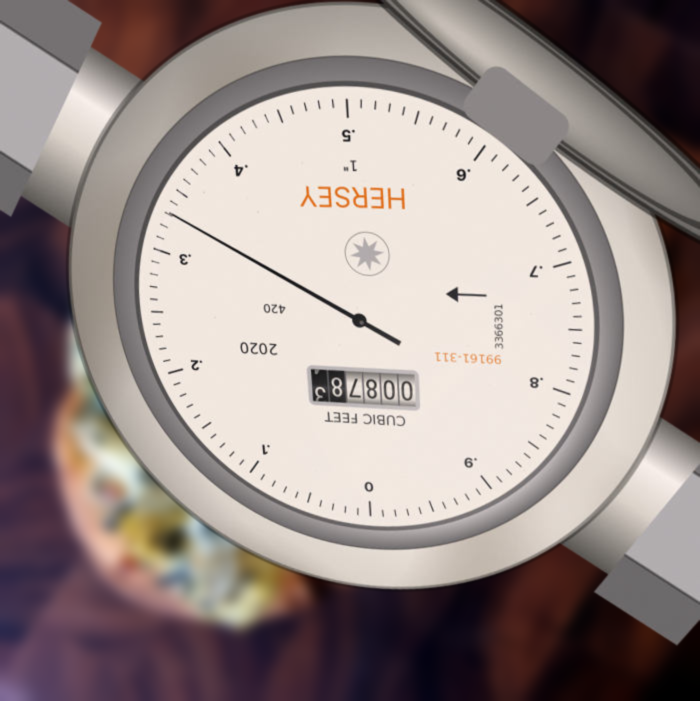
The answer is 8783.33 ft³
